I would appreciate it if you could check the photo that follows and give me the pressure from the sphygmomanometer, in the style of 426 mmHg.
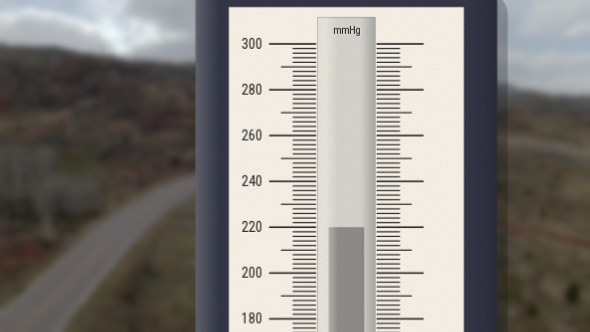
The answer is 220 mmHg
